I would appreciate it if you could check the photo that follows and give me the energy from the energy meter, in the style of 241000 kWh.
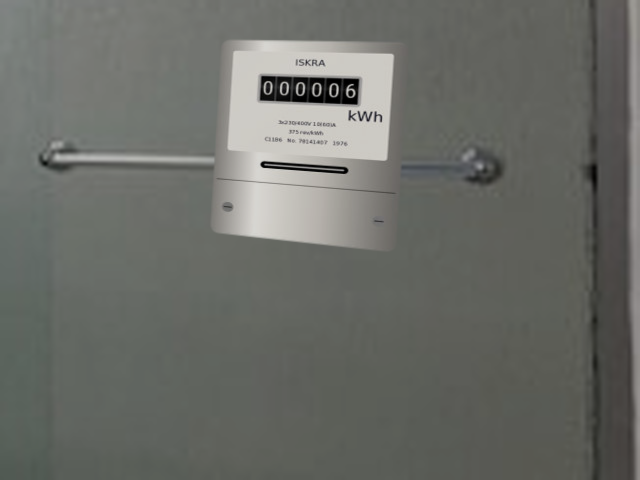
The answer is 6 kWh
